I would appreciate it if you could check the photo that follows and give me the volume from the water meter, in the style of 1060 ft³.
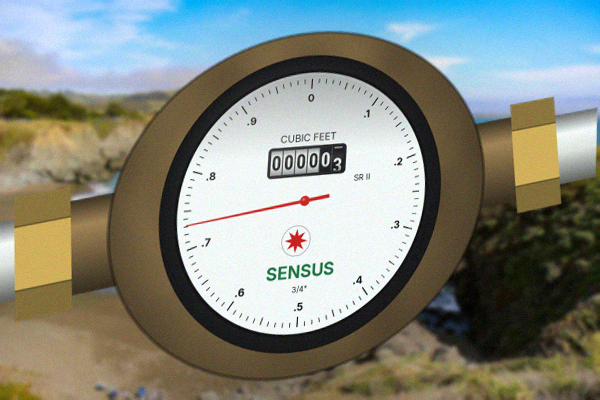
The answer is 2.73 ft³
